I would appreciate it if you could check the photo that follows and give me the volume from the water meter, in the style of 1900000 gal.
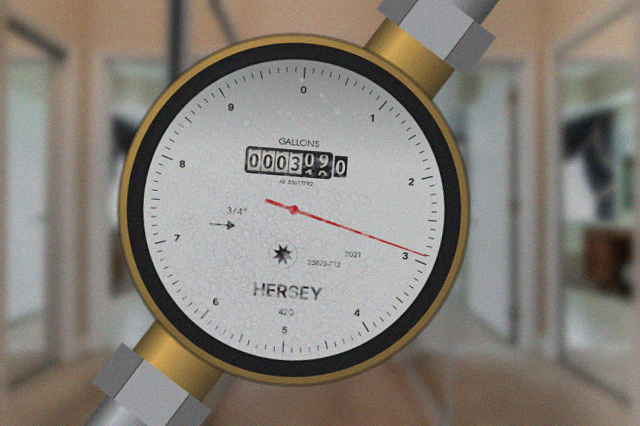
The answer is 3092.9 gal
